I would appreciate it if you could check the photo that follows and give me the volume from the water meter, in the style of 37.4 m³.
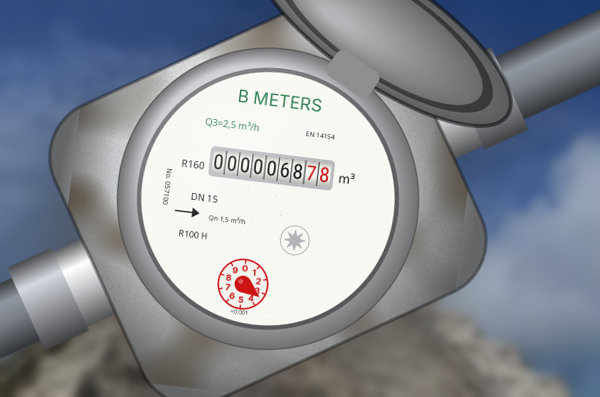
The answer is 68.783 m³
